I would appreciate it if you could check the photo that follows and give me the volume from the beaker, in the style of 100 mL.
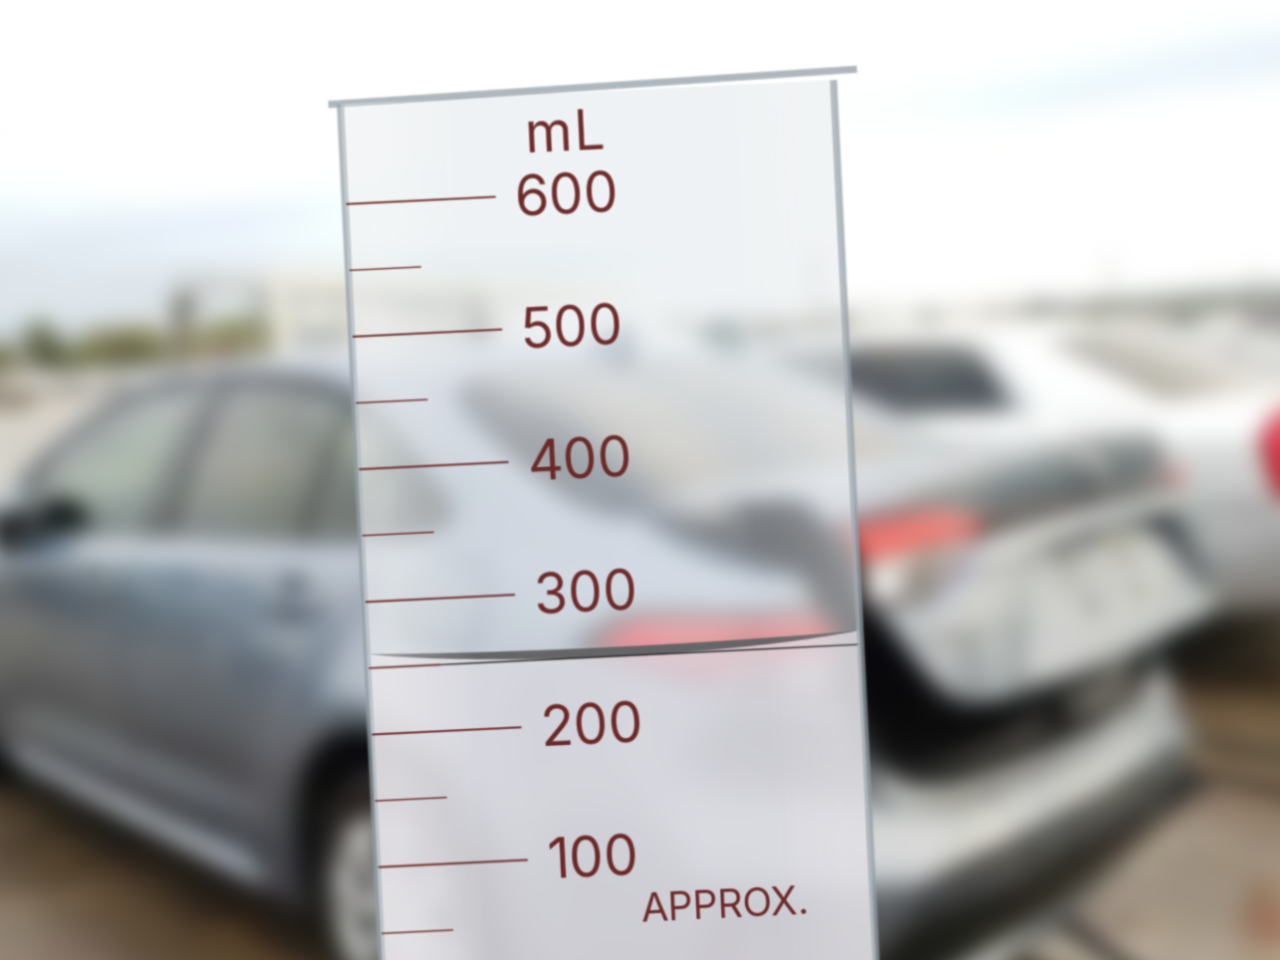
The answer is 250 mL
